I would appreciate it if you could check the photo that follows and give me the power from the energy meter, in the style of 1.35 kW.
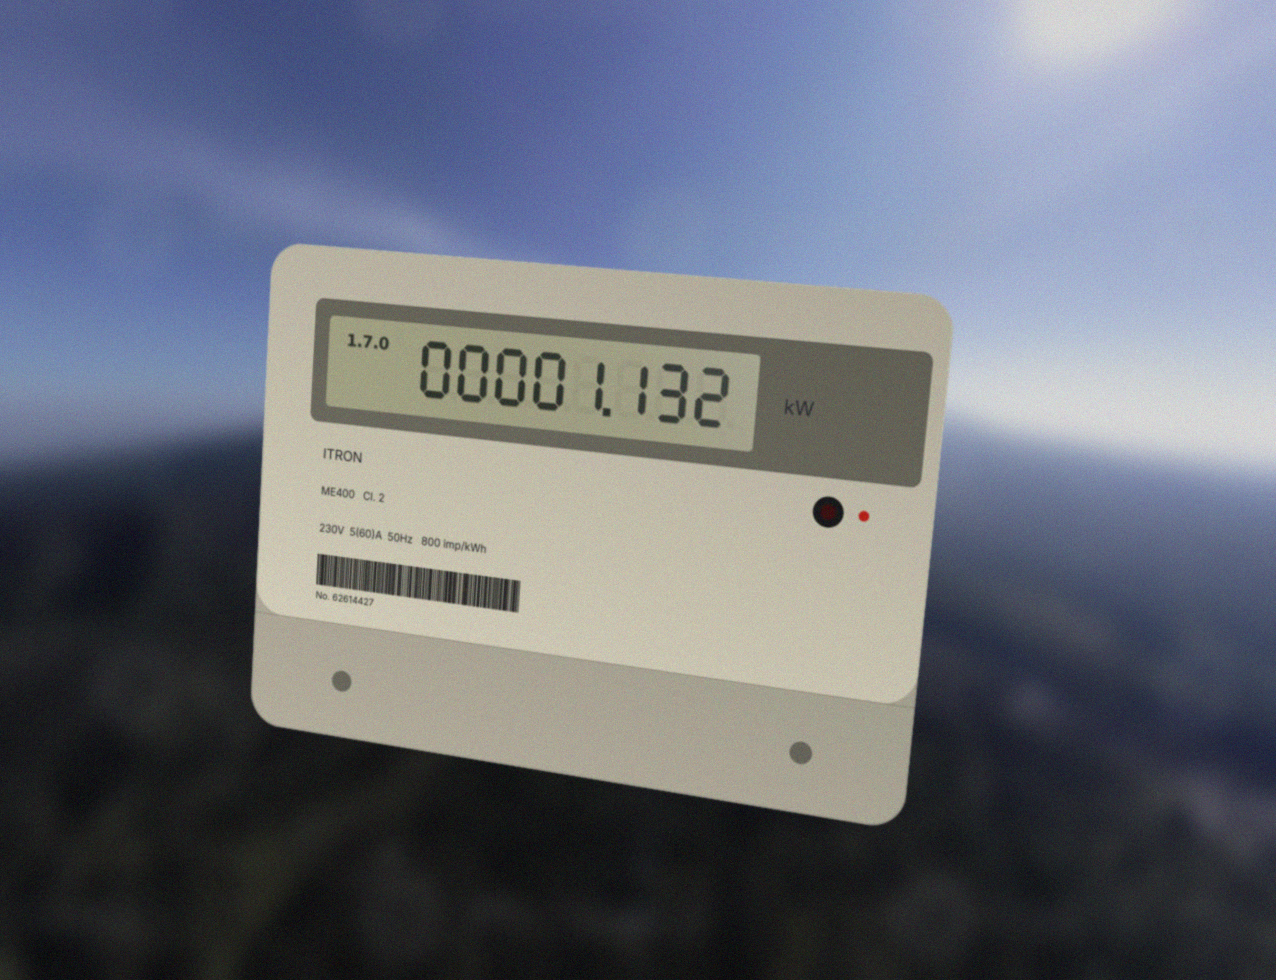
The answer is 1.132 kW
